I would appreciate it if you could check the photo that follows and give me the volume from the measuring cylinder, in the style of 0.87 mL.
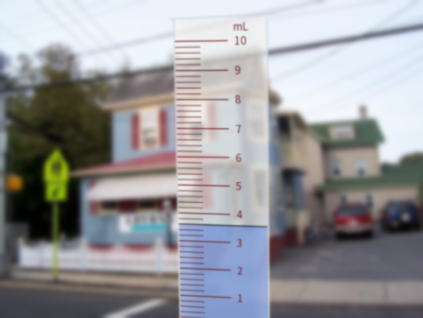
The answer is 3.6 mL
